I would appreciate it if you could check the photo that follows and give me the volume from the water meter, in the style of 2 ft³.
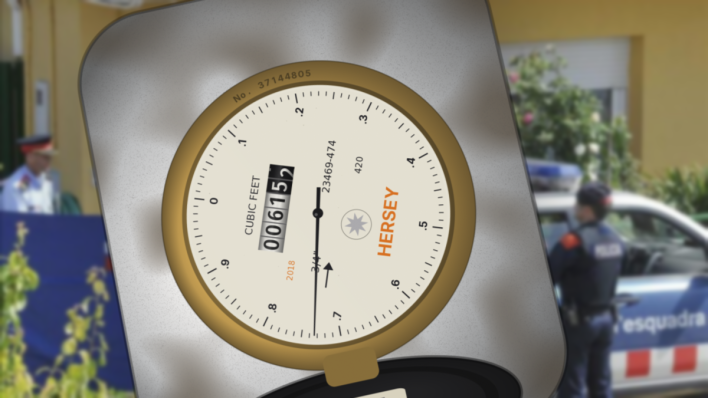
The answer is 6151.73 ft³
